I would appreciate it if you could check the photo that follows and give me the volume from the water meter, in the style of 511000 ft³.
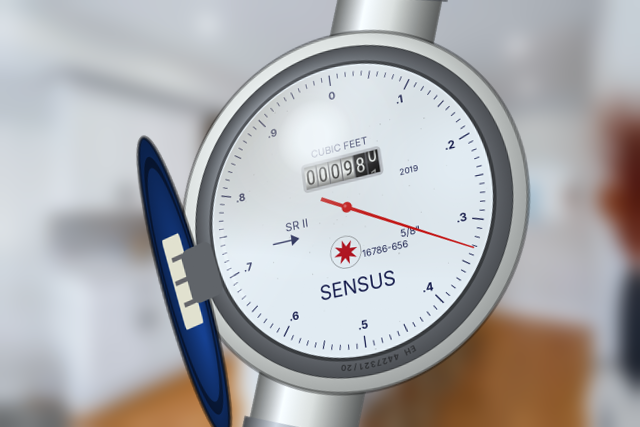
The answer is 980.33 ft³
